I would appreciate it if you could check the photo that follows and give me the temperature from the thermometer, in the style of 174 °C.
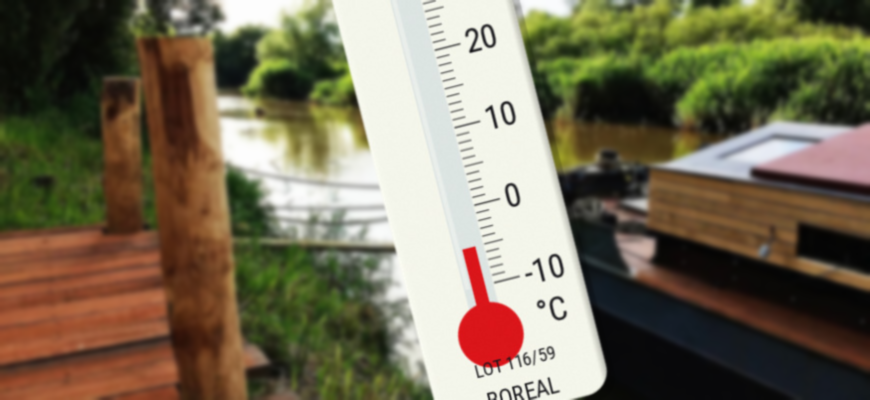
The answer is -5 °C
